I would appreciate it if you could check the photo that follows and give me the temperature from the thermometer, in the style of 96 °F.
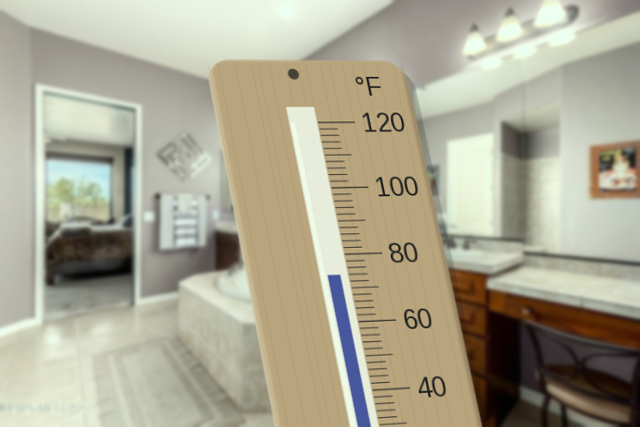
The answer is 74 °F
